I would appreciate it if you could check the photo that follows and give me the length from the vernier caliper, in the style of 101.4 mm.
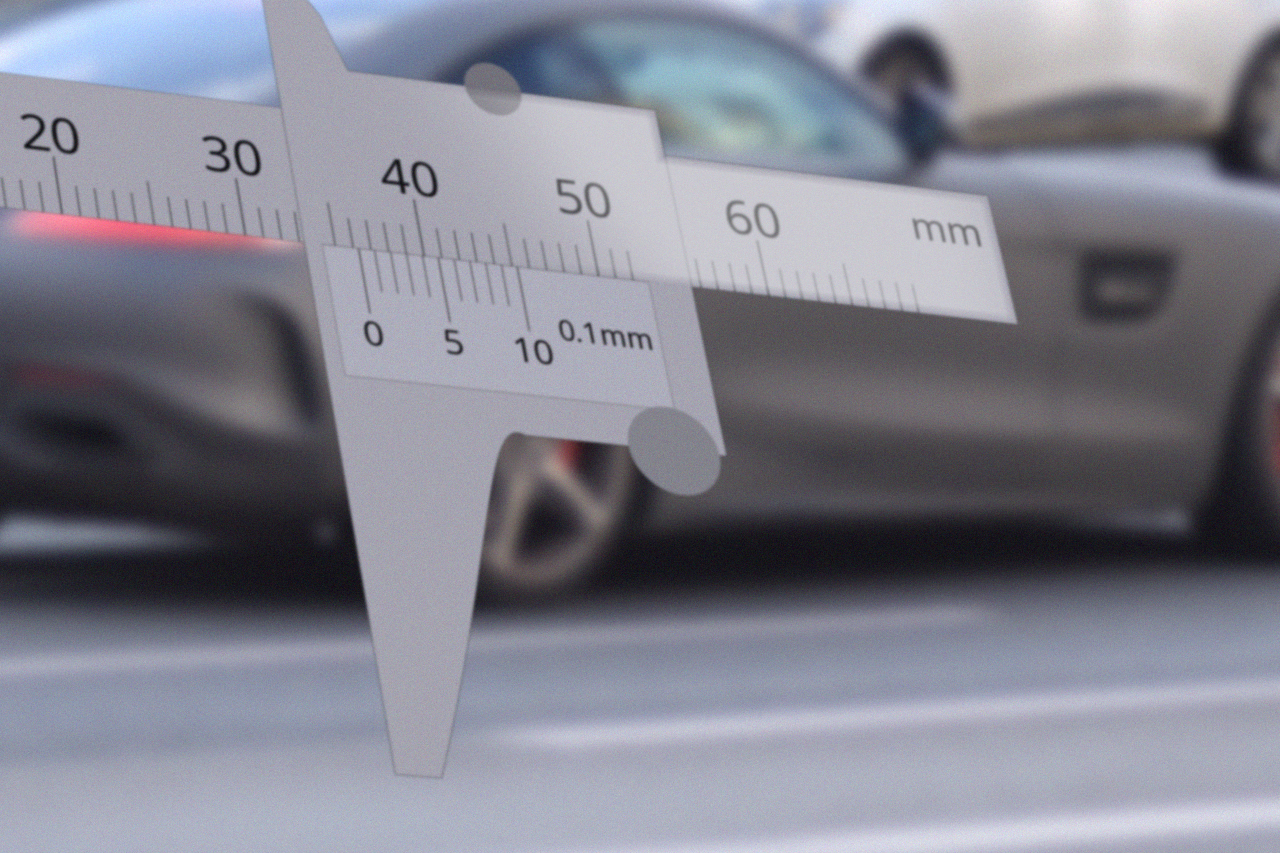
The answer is 36.3 mm
